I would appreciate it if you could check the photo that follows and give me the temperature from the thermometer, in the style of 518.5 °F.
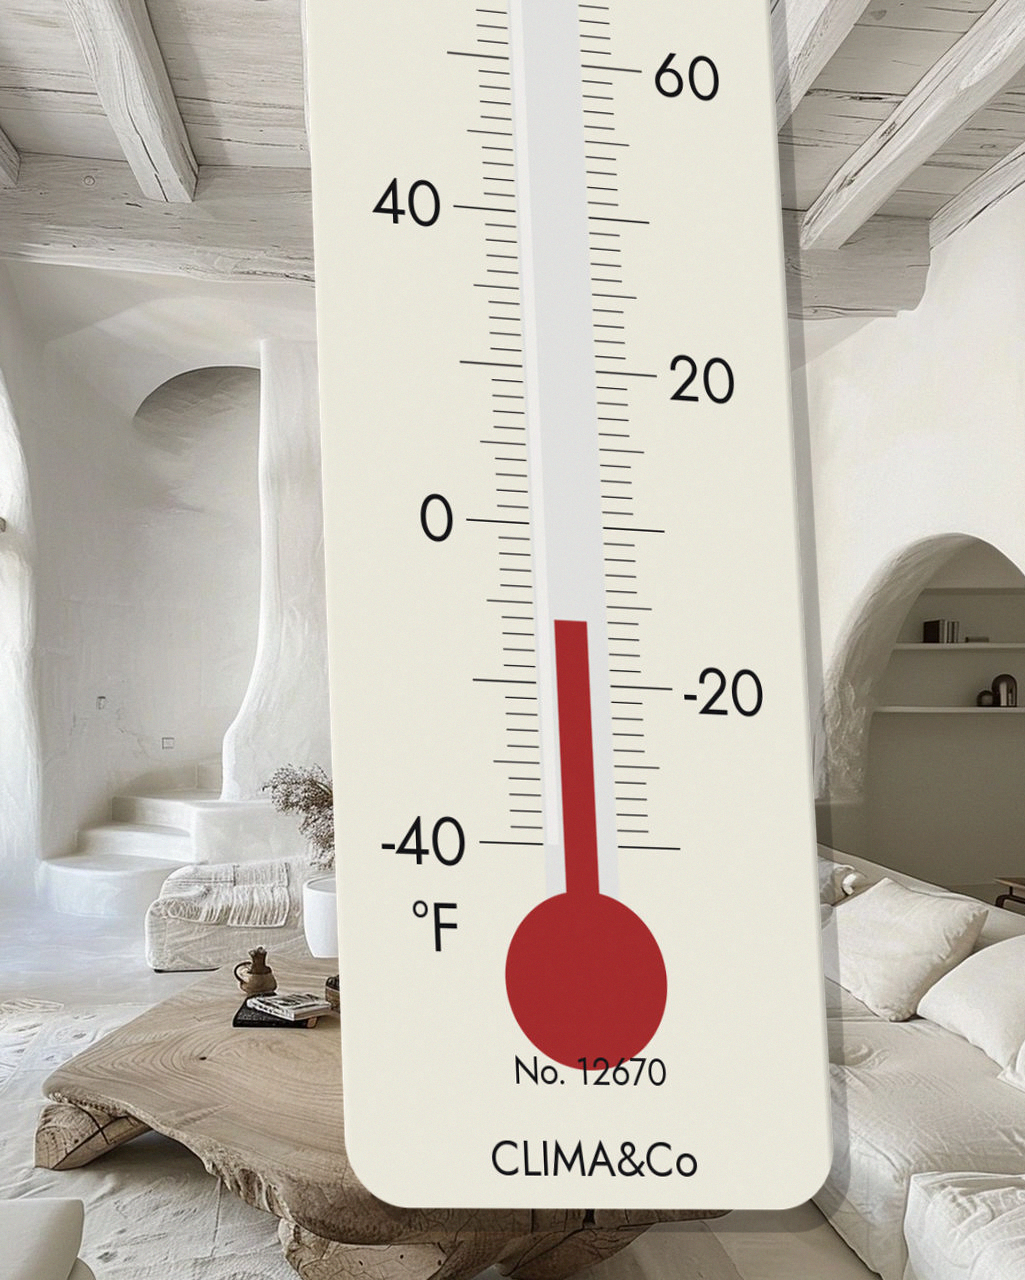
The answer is -12 °F
